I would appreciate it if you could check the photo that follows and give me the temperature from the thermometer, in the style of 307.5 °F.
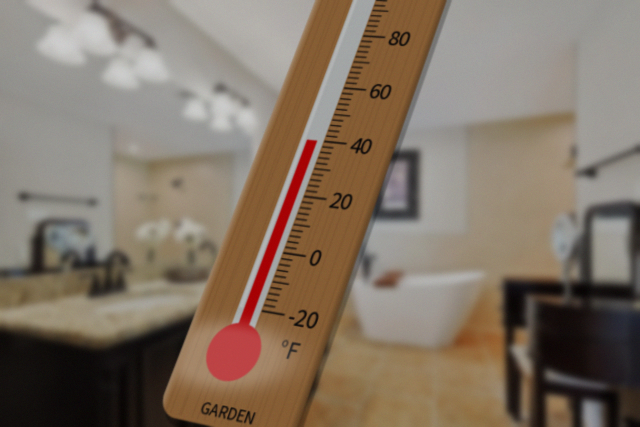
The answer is 40 °F
